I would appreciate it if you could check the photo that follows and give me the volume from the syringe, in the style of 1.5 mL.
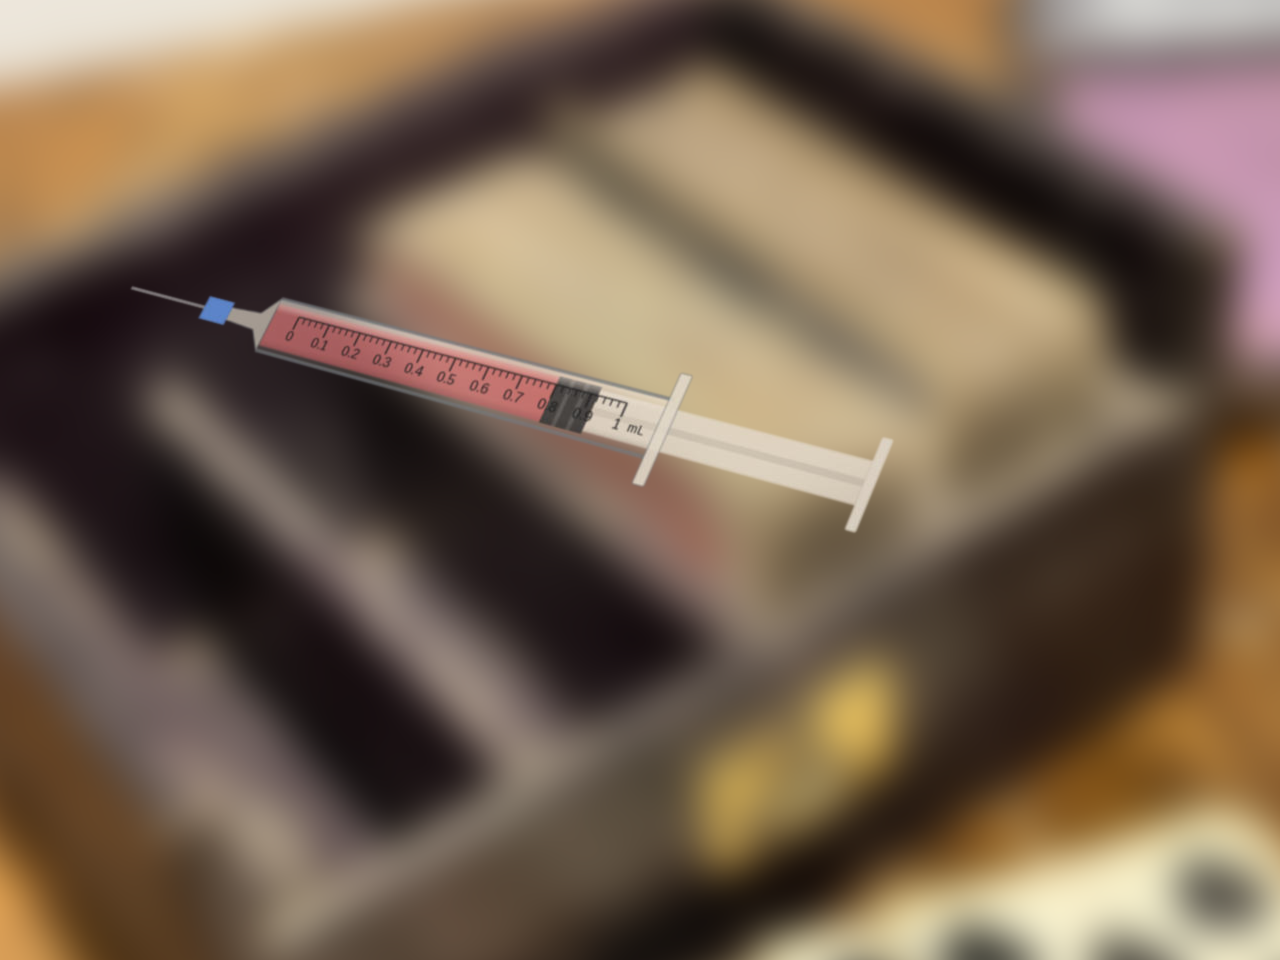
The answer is 0.8 mL
